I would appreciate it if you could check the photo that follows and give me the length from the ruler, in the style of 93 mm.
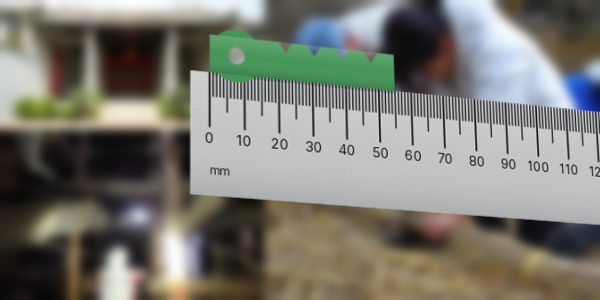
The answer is 55 mm
